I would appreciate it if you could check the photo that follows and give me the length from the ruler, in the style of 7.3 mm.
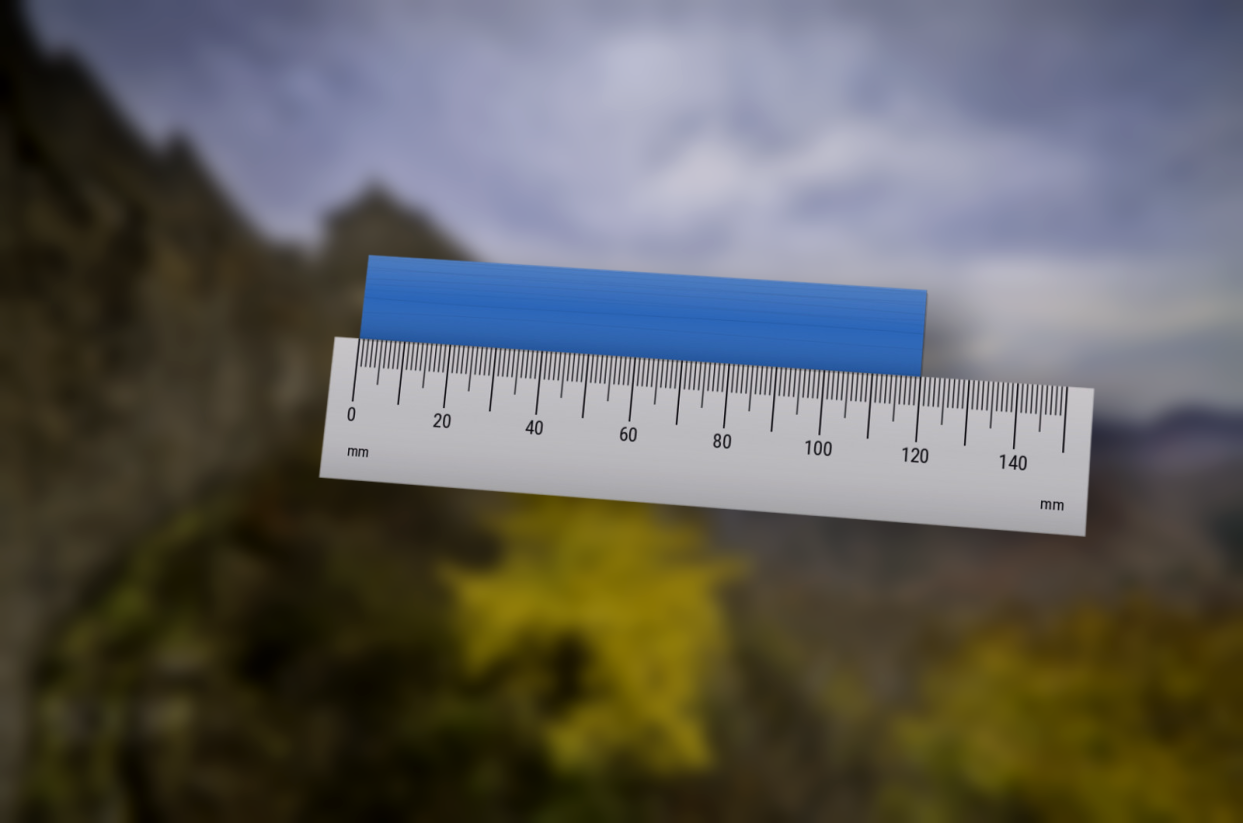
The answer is 120 mm
